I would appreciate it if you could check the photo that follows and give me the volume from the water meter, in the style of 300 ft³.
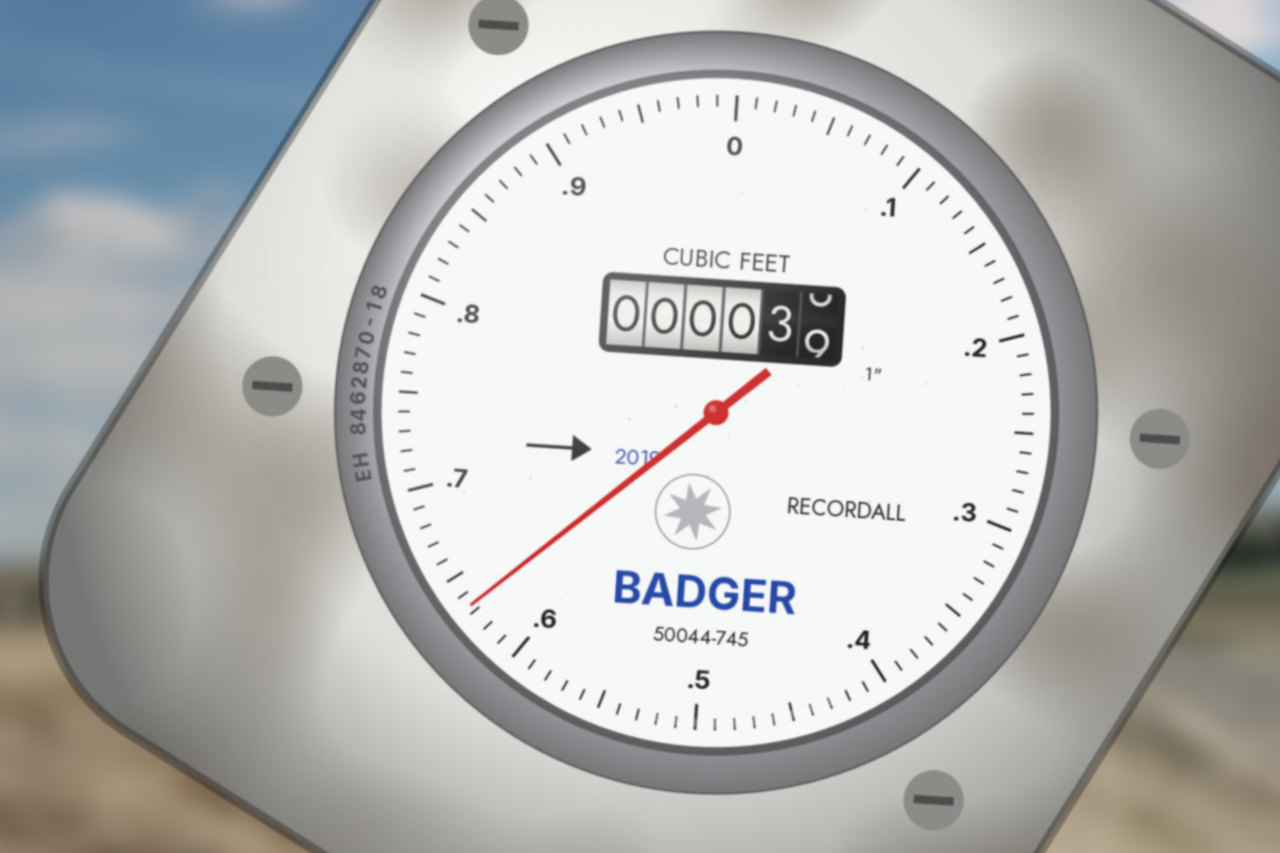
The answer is 38.63 ft³
